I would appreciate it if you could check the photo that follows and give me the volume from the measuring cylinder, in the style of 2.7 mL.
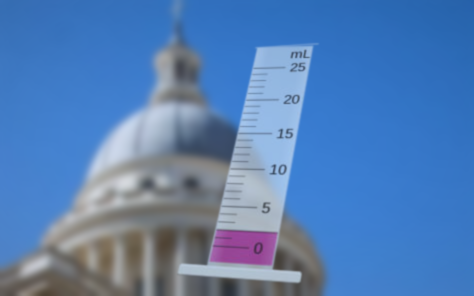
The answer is 2 mL
